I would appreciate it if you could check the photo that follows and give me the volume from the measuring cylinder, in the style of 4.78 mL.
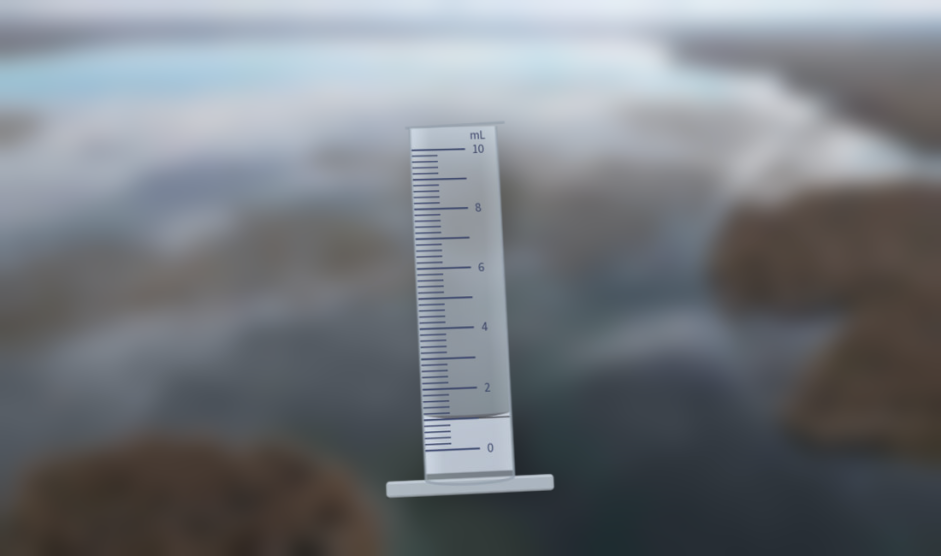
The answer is 1 mL
